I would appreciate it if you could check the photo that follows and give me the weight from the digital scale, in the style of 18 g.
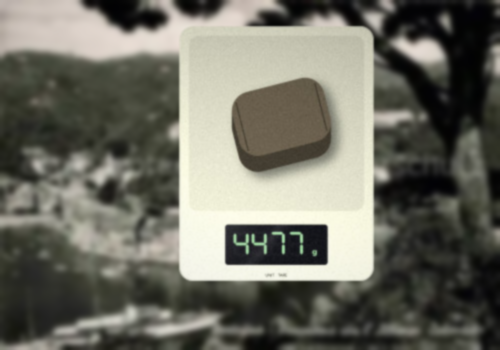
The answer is 4477 g
